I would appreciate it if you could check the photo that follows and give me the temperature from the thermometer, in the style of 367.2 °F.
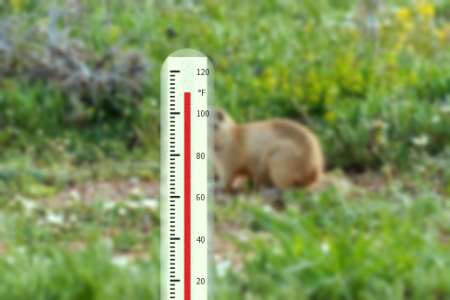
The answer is 110 °F
